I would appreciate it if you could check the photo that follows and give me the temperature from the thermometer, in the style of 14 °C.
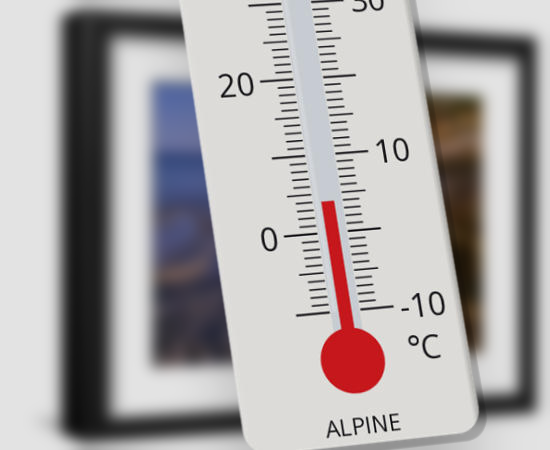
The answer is 4 °C
